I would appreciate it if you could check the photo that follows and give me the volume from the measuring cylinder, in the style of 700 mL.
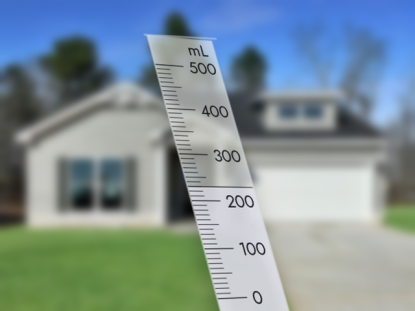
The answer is 230 mL
